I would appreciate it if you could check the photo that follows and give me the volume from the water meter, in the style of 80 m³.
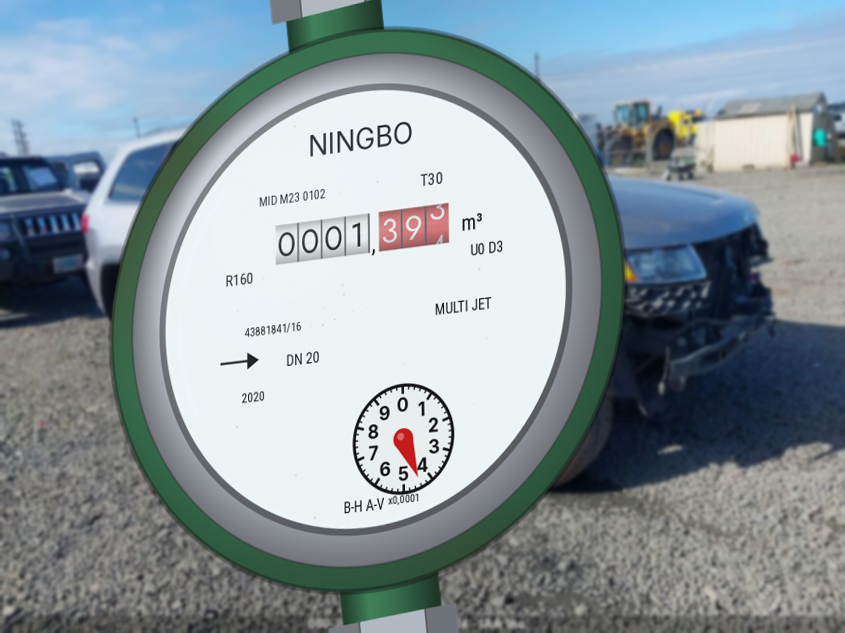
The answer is 1.3934 m³
